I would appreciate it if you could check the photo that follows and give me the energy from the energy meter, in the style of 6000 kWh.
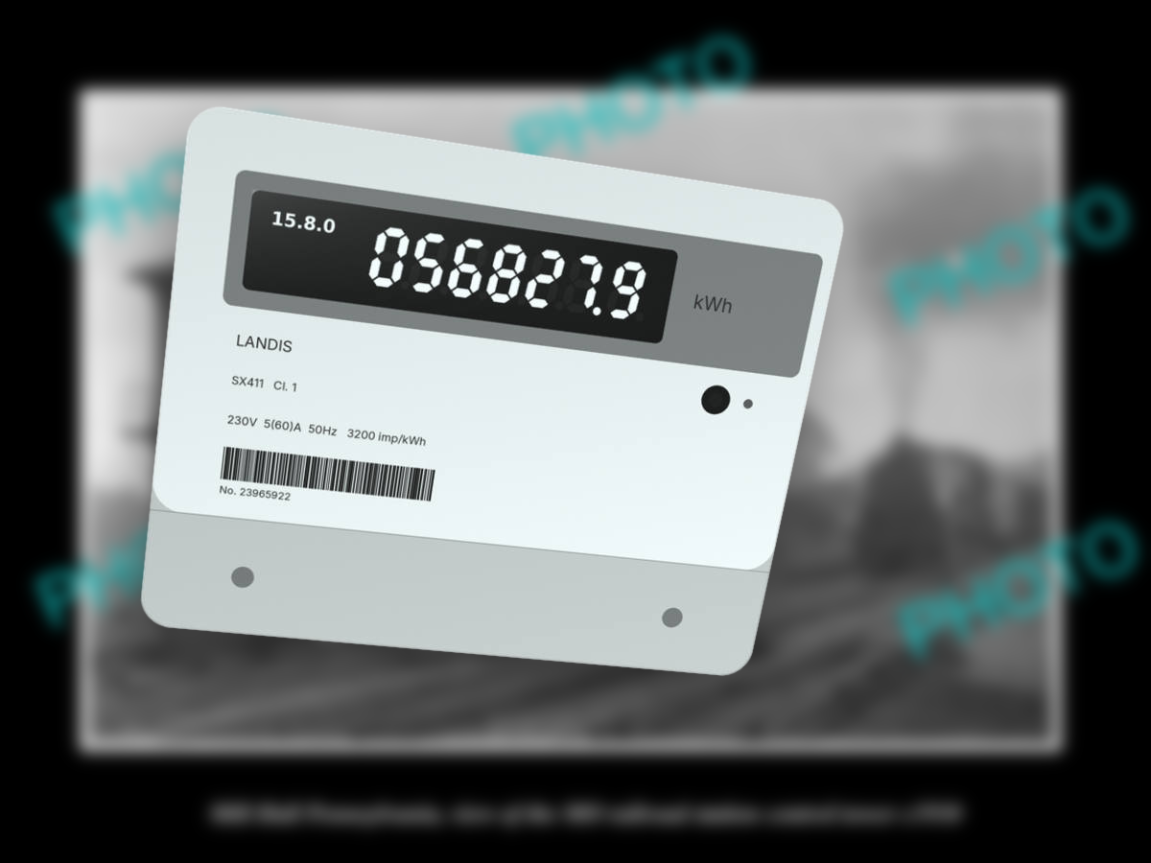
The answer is 56827.9 kWh
